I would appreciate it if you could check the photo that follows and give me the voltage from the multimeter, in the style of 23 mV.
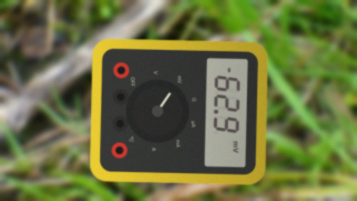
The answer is -62.9 mV
